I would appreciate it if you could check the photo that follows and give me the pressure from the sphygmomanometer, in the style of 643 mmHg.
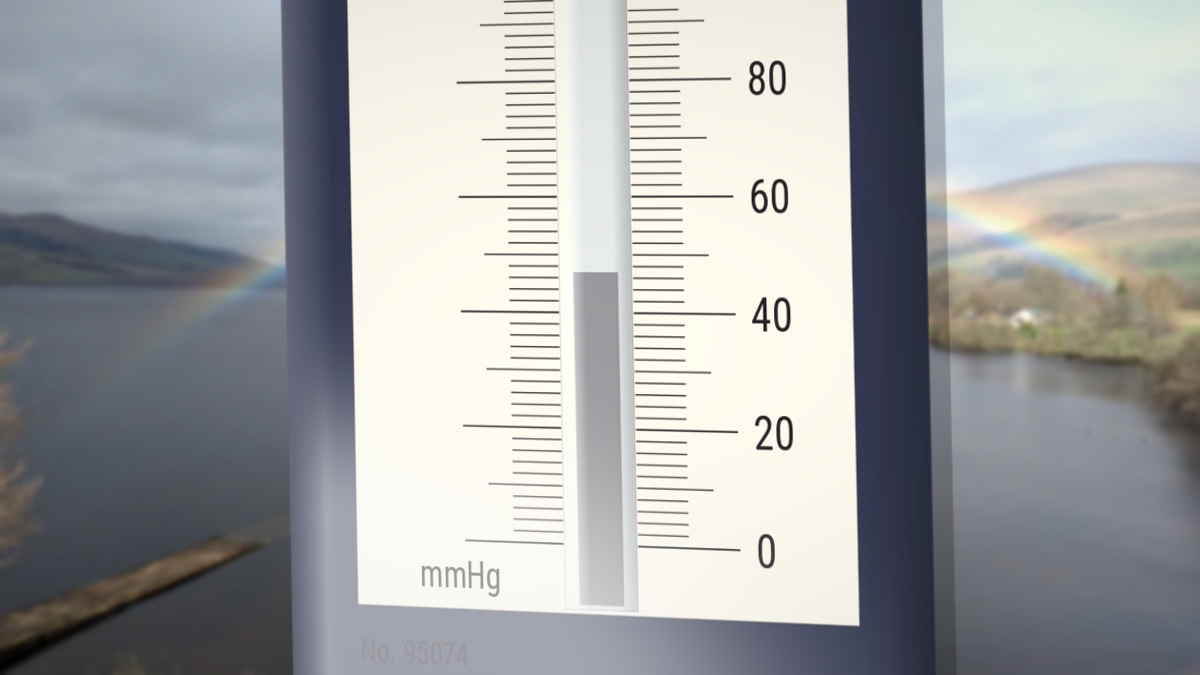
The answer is 47 mmHg
